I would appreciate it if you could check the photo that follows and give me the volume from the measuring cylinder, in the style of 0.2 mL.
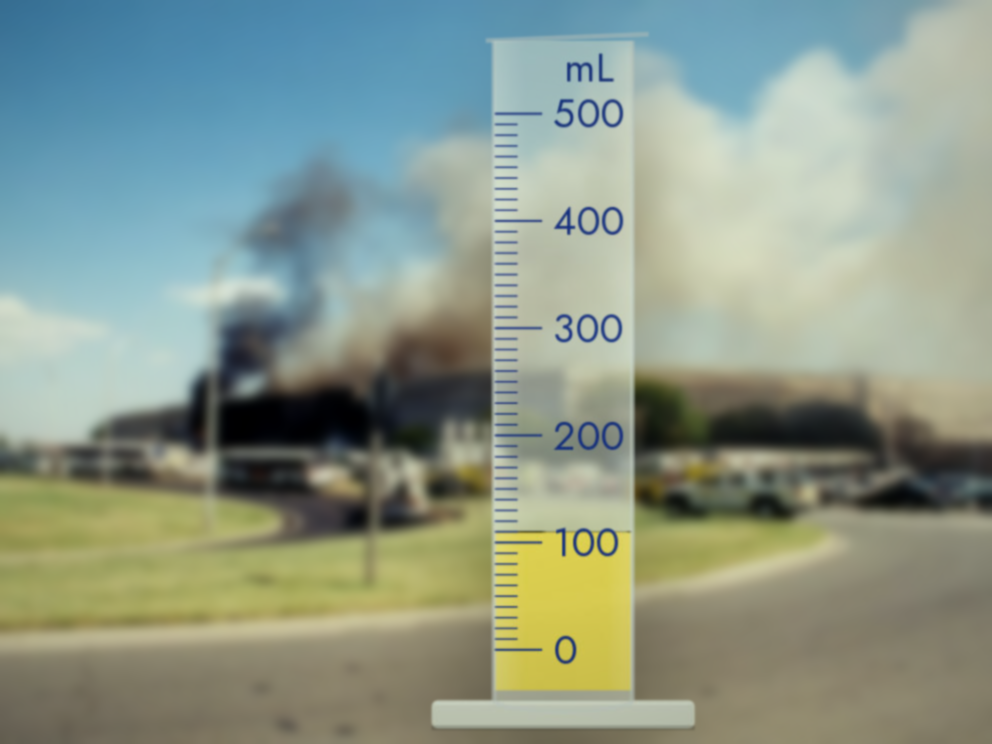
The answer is 110 mL
